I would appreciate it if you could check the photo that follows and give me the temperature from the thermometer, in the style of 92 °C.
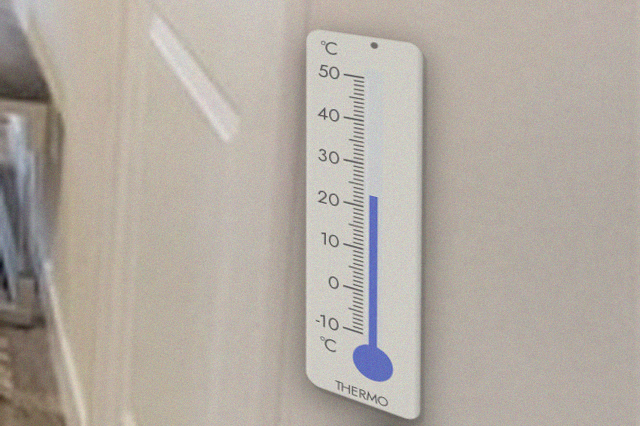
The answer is 23 °C
